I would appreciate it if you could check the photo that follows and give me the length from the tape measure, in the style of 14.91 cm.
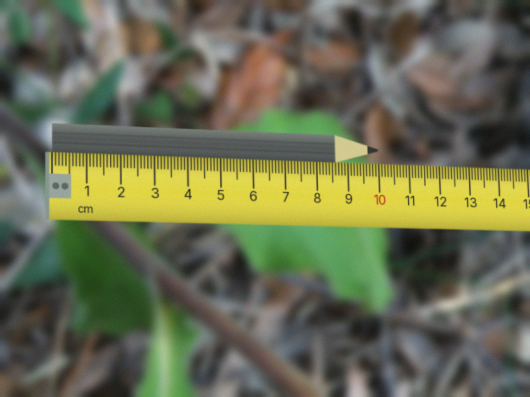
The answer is 10 cm
